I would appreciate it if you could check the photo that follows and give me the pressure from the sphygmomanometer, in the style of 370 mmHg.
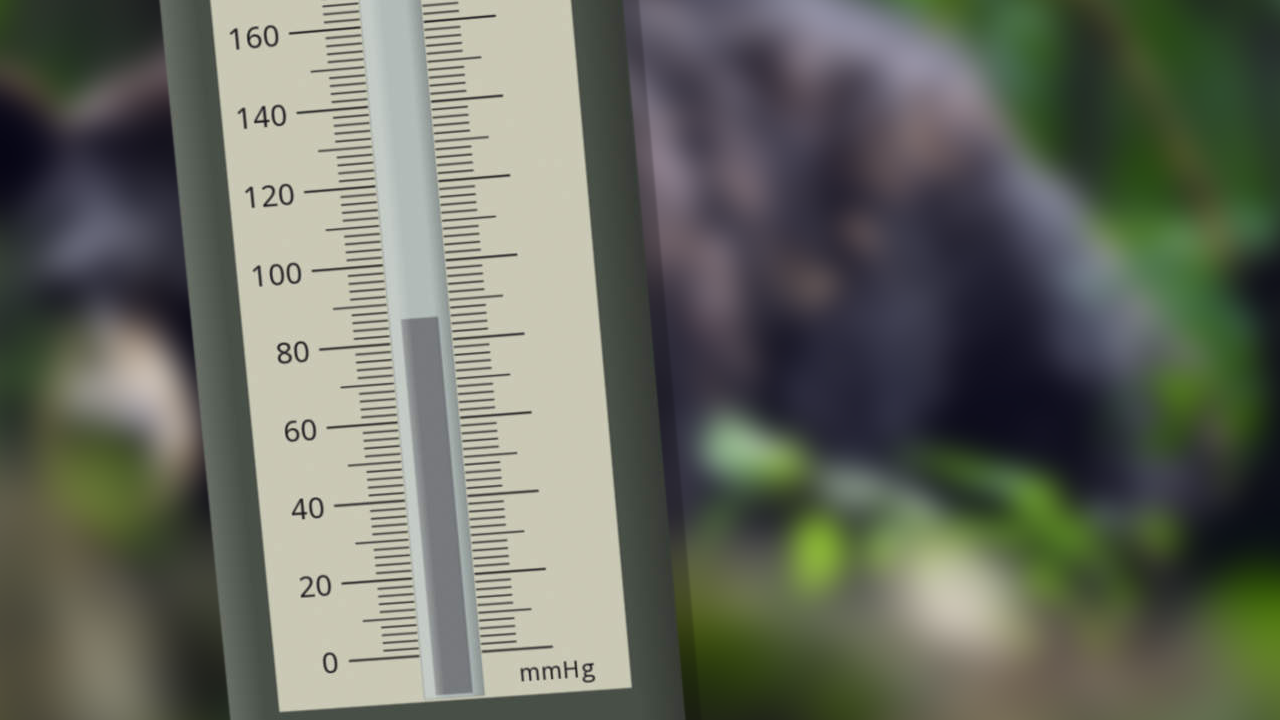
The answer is 86 mmHg
